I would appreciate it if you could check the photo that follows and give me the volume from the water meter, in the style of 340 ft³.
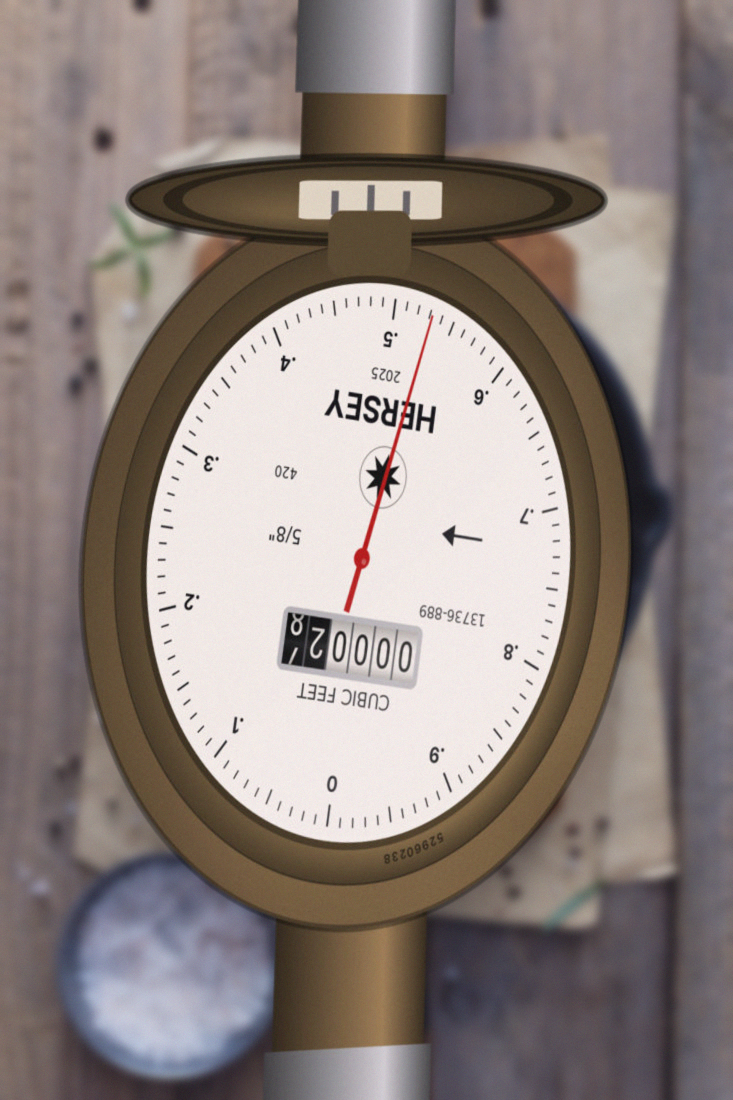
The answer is 27.53 ft³
